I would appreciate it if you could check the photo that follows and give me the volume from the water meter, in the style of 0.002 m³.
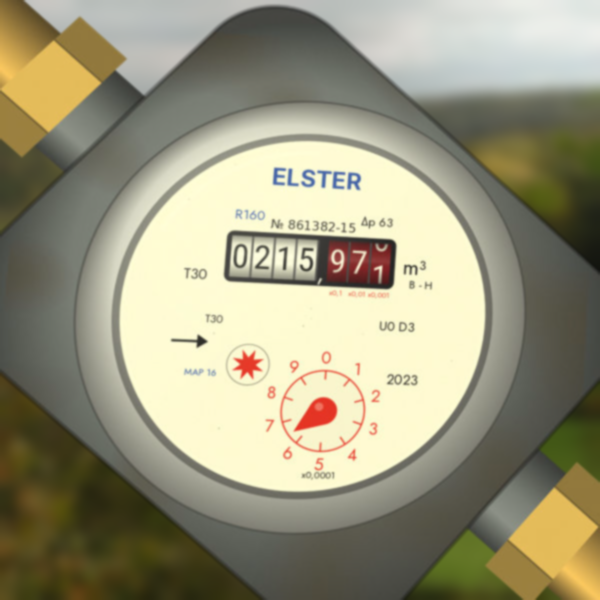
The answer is 215.9706 m³
